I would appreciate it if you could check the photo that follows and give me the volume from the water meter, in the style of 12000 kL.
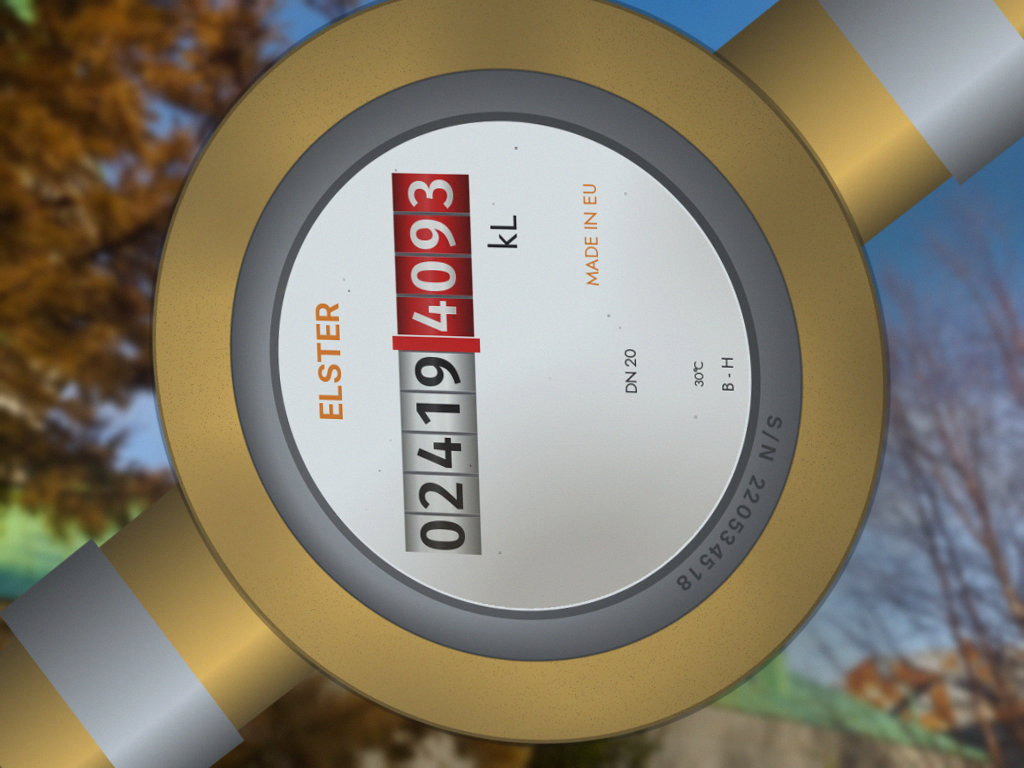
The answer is 2419.4093 kL
